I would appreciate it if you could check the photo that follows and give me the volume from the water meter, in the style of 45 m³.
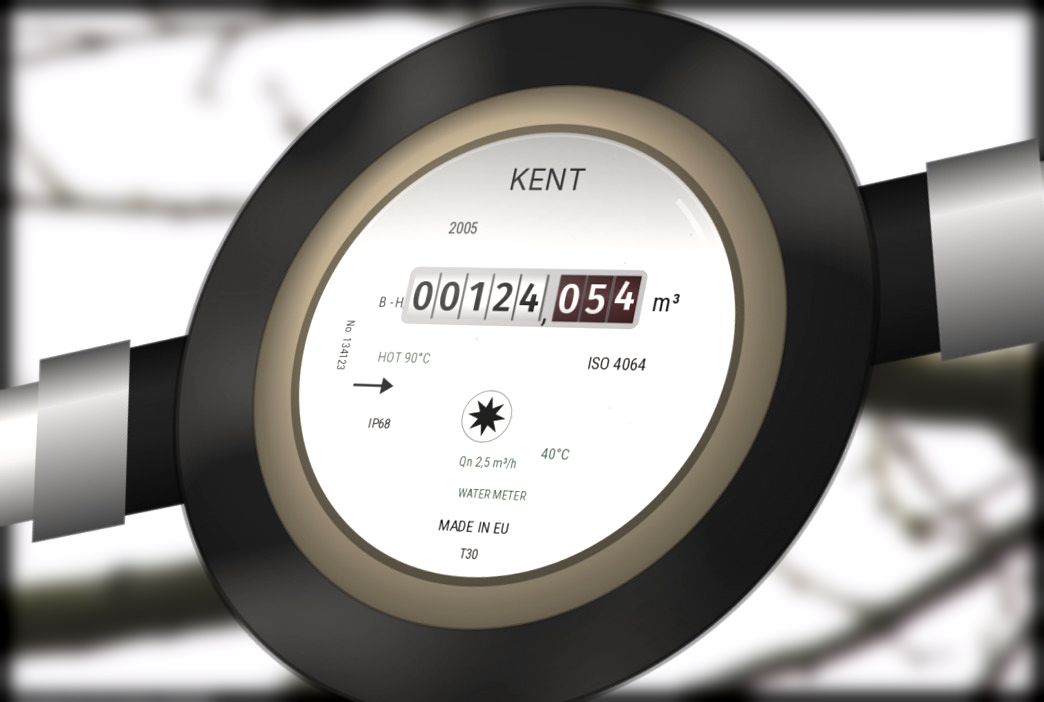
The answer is 124.054 m³
